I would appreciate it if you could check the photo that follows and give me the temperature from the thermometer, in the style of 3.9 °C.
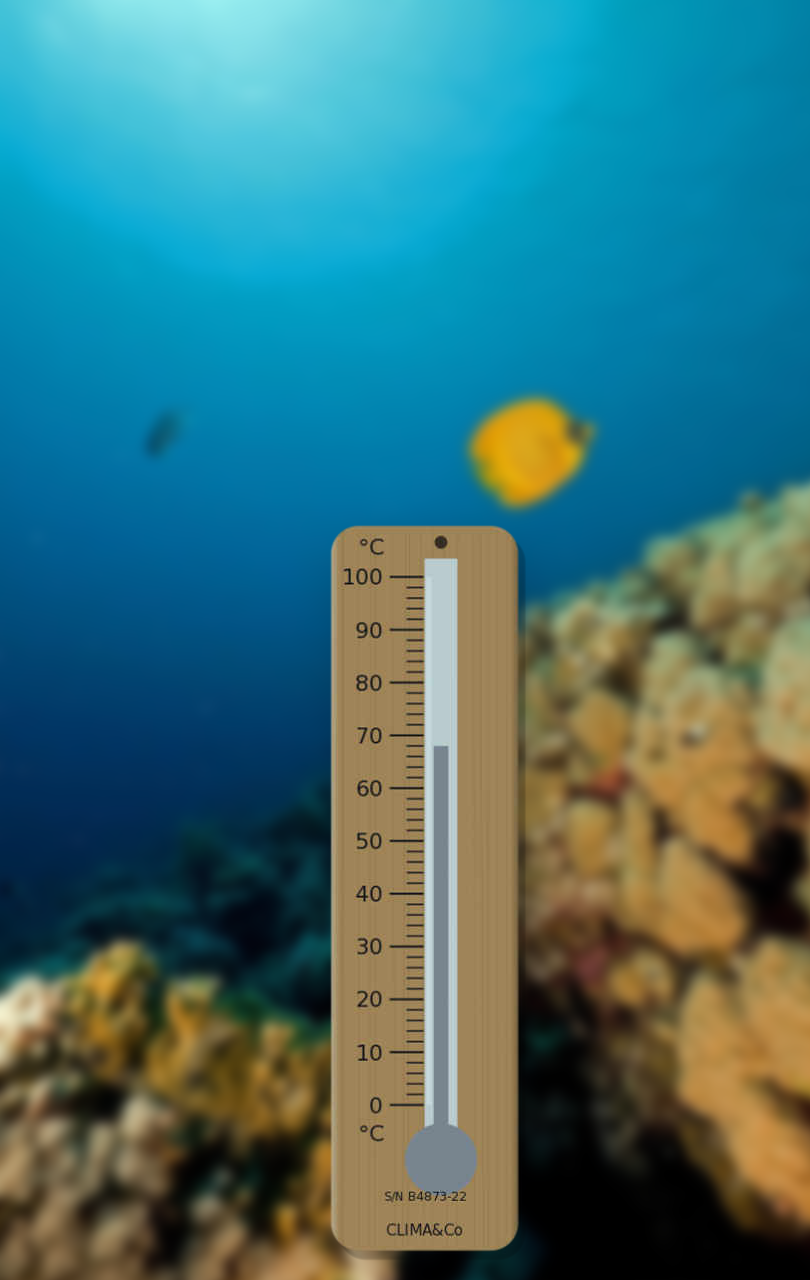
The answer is 68 °C
